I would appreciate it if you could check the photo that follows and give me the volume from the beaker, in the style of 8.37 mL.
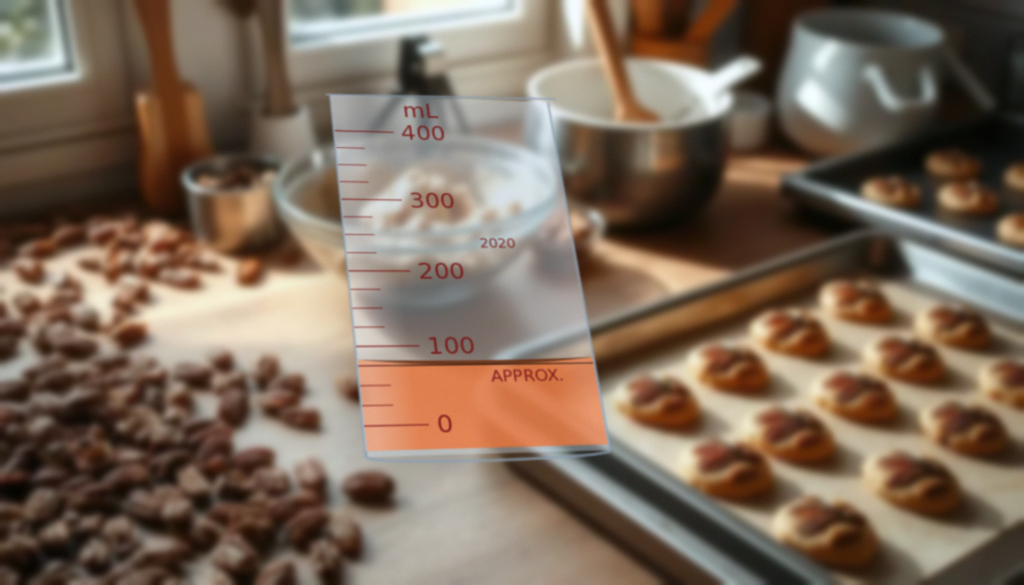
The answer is 75 mL
